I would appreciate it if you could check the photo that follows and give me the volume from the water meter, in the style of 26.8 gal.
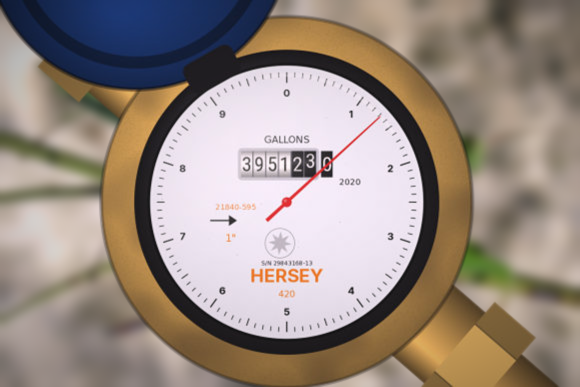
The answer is 3951231.3 gal
